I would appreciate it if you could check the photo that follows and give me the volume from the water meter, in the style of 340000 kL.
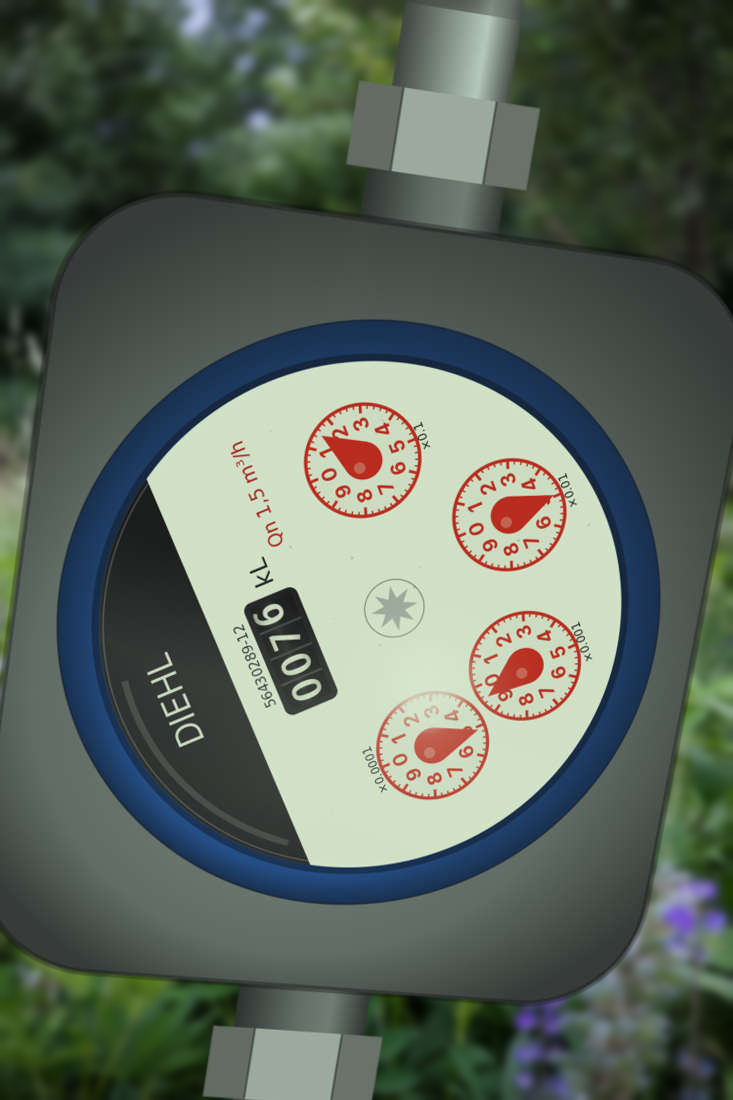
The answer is 76.1495 kL
